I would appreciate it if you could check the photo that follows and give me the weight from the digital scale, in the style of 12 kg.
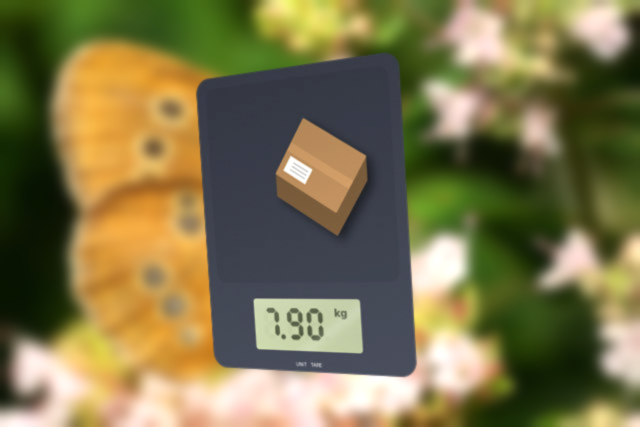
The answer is 7.90 kg
